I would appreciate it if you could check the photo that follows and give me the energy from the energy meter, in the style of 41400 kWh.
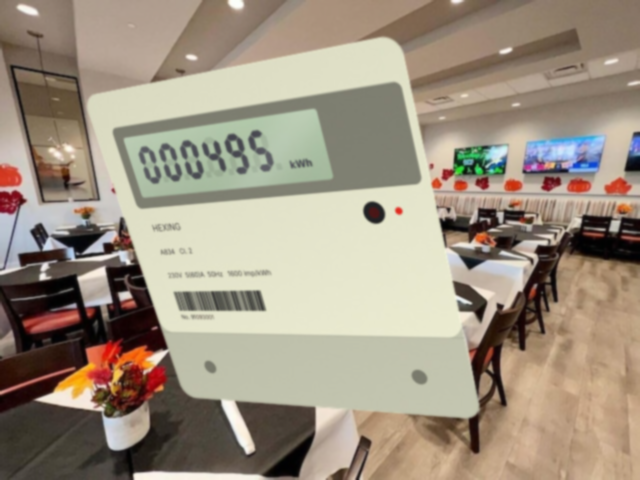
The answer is 495 kWh
